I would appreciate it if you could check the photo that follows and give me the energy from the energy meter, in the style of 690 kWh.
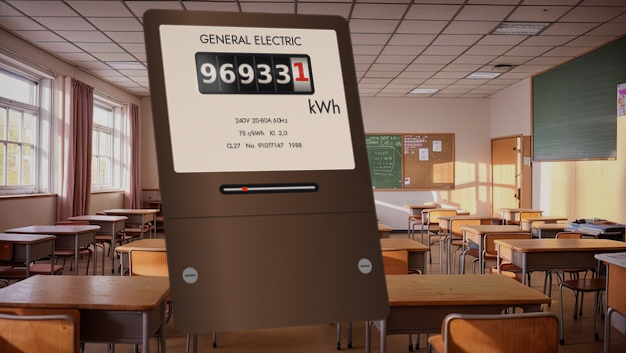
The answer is 96933.1 kWh
